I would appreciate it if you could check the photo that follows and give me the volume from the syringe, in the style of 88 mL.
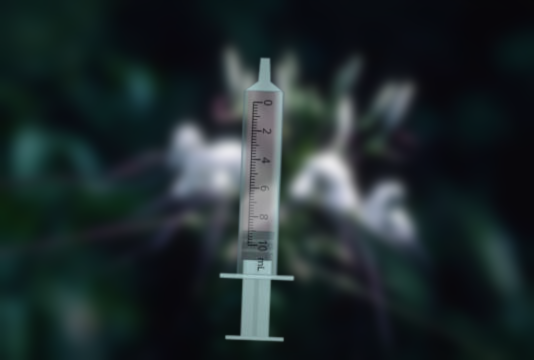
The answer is 9 mL
